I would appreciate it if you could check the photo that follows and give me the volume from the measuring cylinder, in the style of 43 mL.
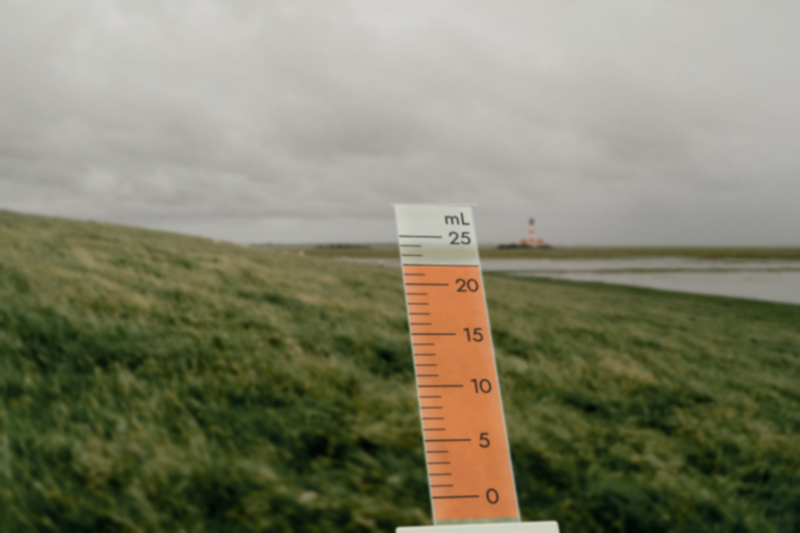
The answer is 22 mL
